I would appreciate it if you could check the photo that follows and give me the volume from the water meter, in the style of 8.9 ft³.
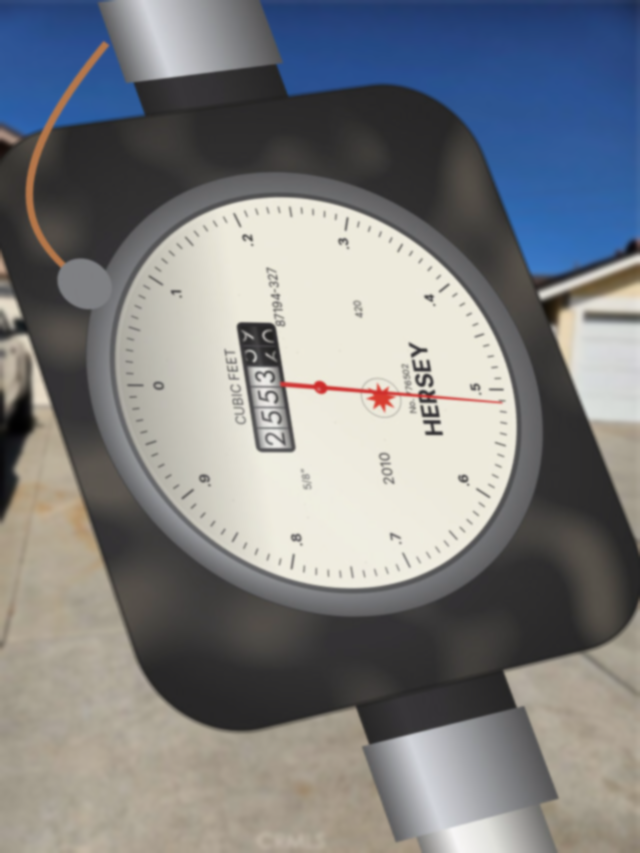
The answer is 255359.51 ft³
